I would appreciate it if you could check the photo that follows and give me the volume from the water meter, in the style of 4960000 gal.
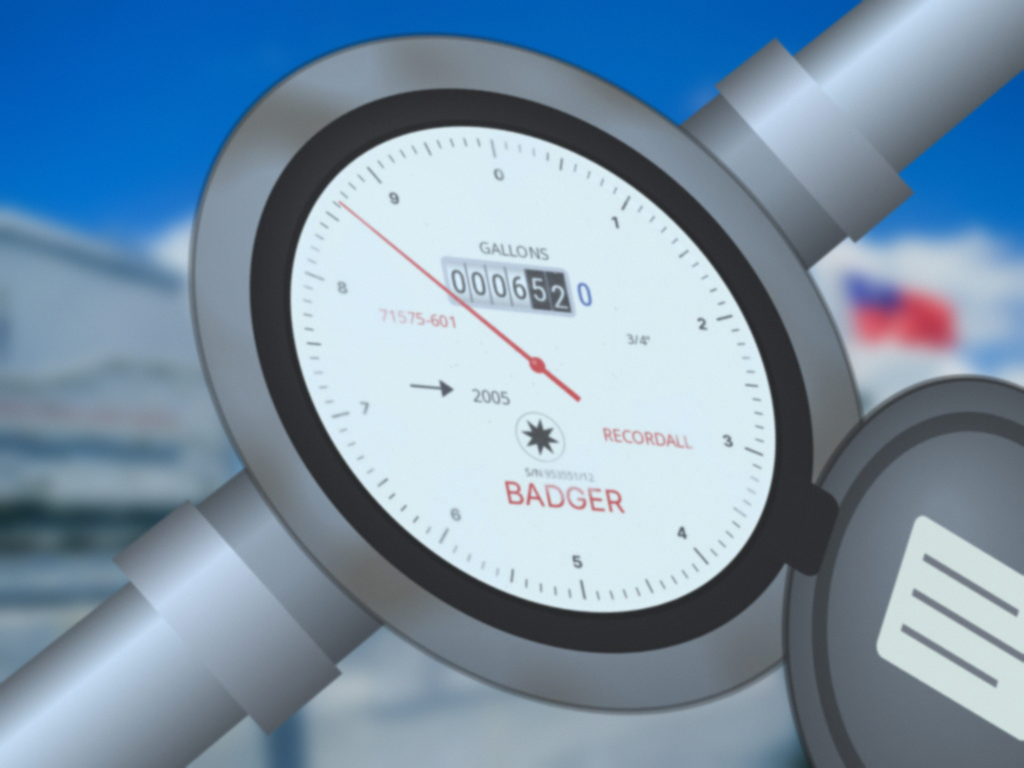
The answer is 6518.6 gal
